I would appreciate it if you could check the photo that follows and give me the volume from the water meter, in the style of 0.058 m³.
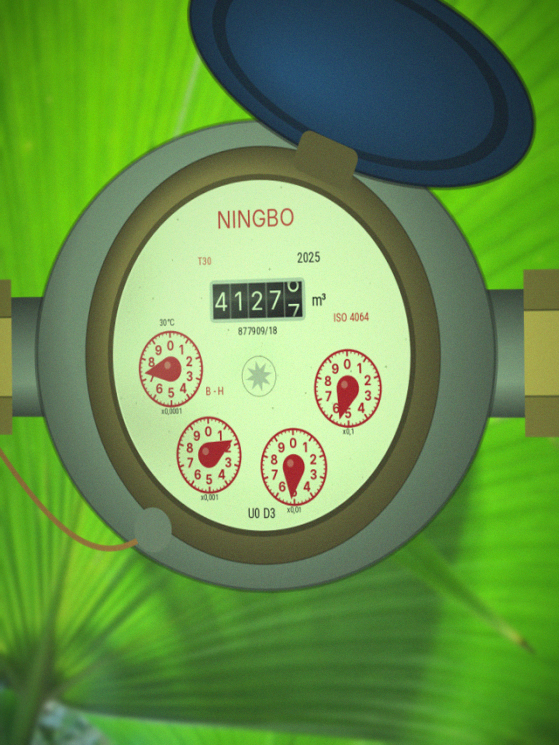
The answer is 41276.5517 m³
